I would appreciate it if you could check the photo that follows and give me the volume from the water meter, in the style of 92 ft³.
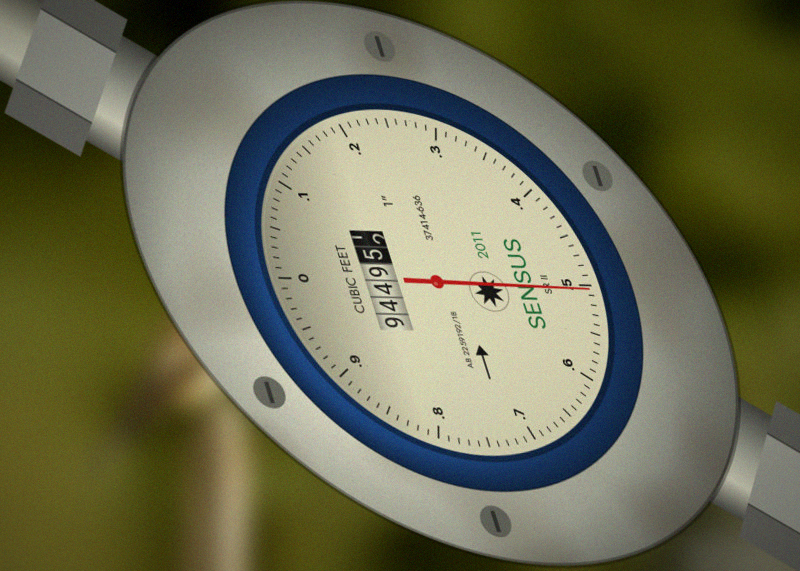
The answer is 944951.50 ft³
